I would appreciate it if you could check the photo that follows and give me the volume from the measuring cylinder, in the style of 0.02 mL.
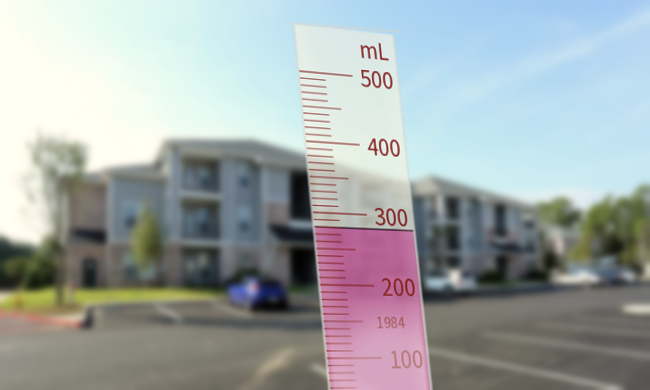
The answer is 280 mL
